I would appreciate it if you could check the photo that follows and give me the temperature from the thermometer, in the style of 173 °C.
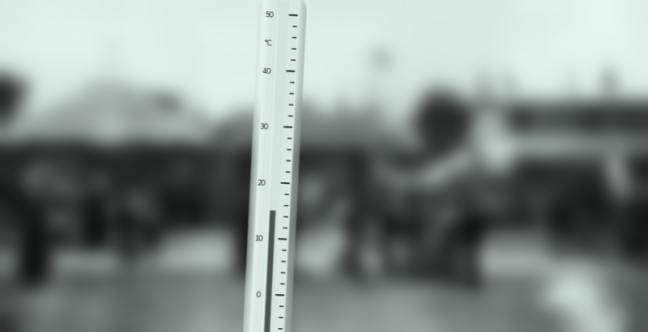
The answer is 15 °C
